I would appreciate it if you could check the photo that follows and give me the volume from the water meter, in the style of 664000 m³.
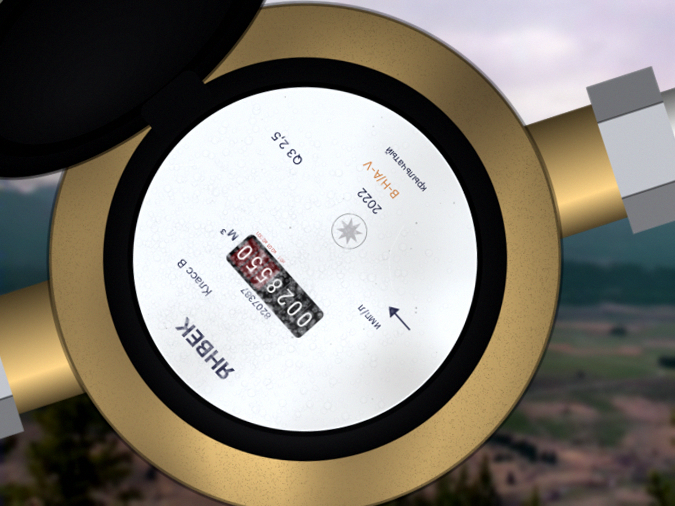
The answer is 28.550 m³
